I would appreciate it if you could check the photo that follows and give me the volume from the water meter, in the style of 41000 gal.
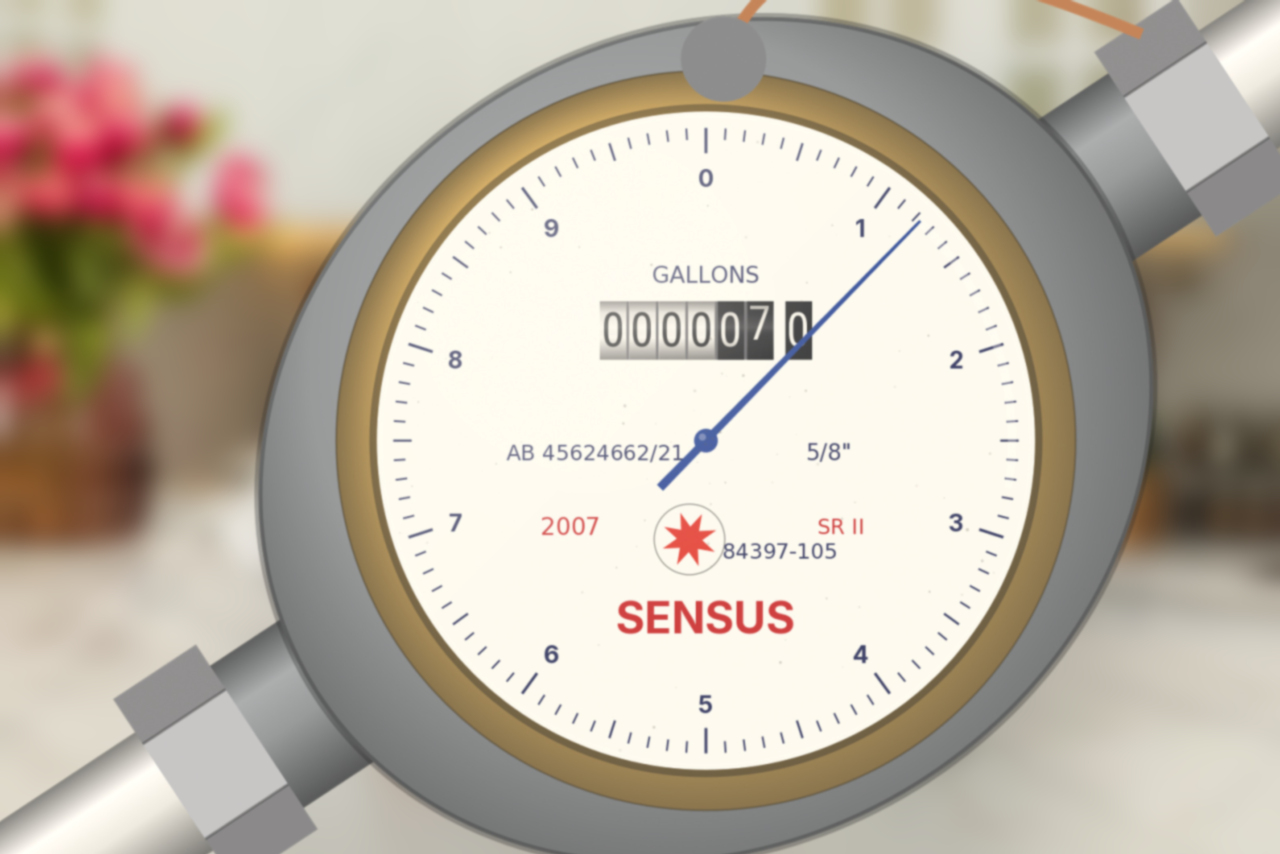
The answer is 71.2 gal
